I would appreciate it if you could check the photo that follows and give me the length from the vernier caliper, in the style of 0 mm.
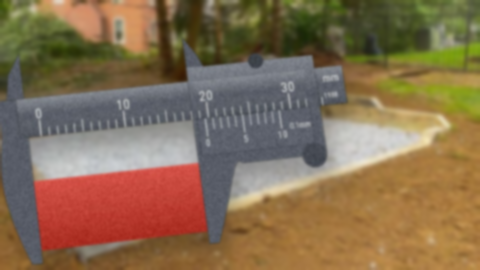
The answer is 19.6 mm
